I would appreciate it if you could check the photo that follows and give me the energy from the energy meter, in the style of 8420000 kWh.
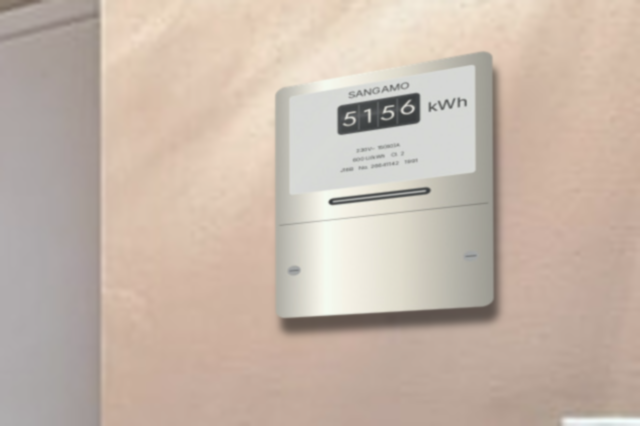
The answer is 5156 kWh
